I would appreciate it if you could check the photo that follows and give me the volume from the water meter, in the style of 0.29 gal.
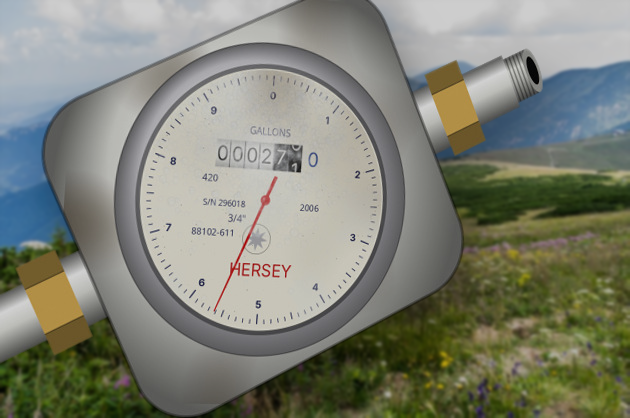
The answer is 2705.6 gal
